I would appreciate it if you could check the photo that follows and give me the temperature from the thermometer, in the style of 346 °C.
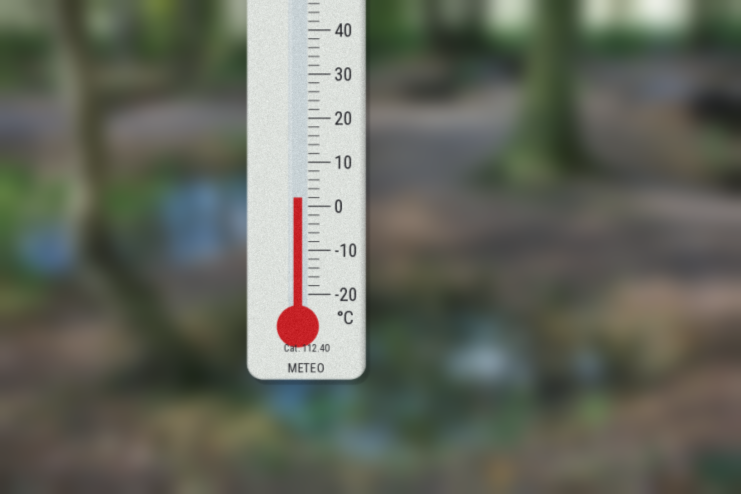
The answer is 2 °C
